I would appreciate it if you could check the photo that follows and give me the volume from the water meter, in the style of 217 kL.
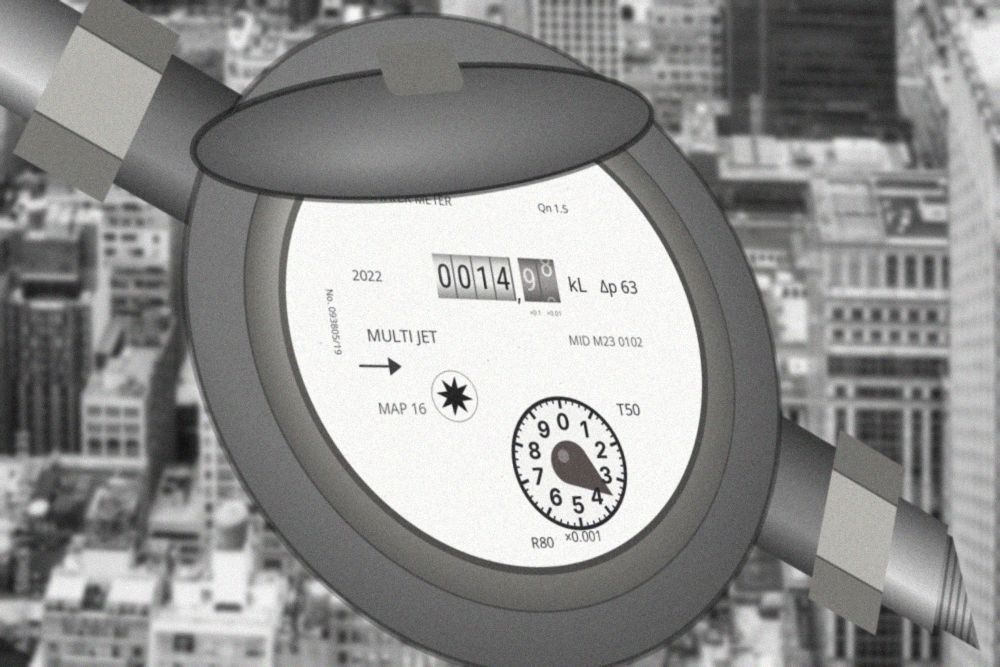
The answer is 14.983 kL
